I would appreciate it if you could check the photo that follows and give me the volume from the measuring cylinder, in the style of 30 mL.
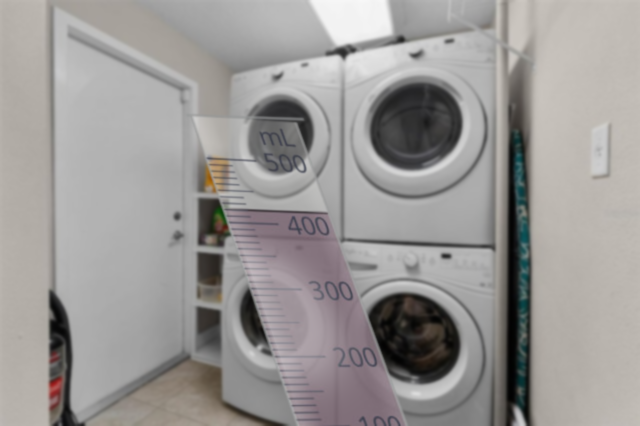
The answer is 420 mL
